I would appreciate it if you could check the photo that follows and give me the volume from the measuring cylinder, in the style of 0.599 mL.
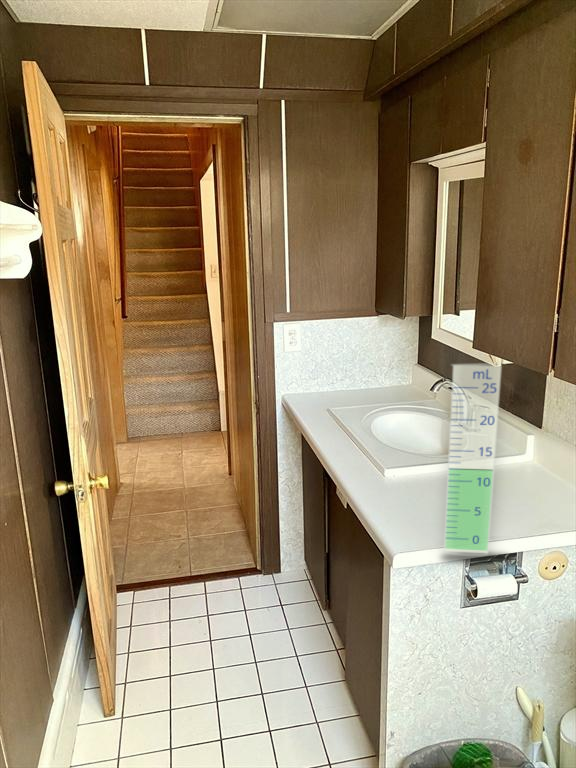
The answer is 12 mL
